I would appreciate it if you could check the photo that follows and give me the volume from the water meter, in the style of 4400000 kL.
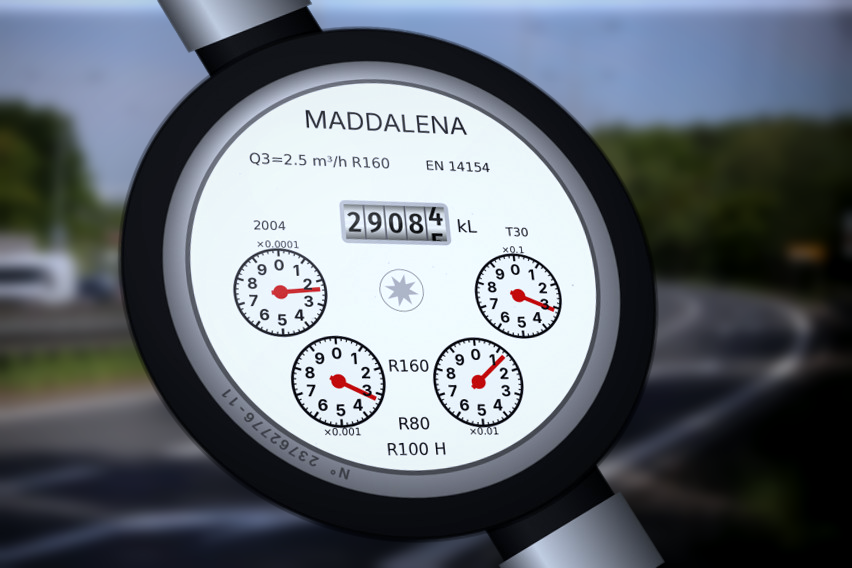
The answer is 29084.3132 kL
